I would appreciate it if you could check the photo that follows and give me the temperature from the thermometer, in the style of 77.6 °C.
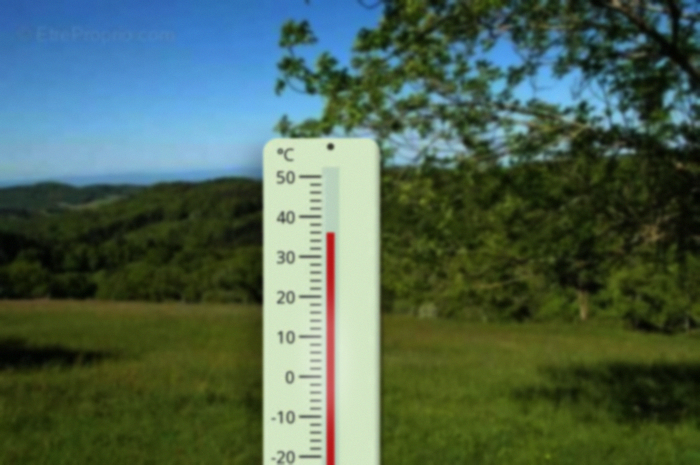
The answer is 36 °C
